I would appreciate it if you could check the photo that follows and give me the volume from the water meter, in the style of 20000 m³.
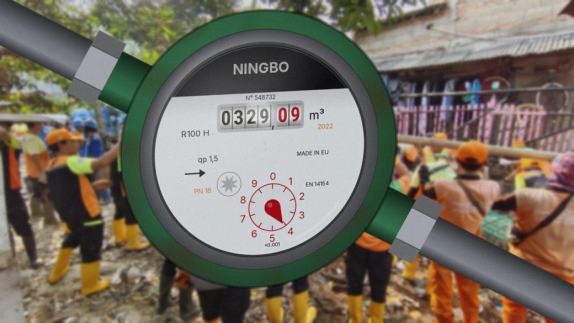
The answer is 329.094 m³
